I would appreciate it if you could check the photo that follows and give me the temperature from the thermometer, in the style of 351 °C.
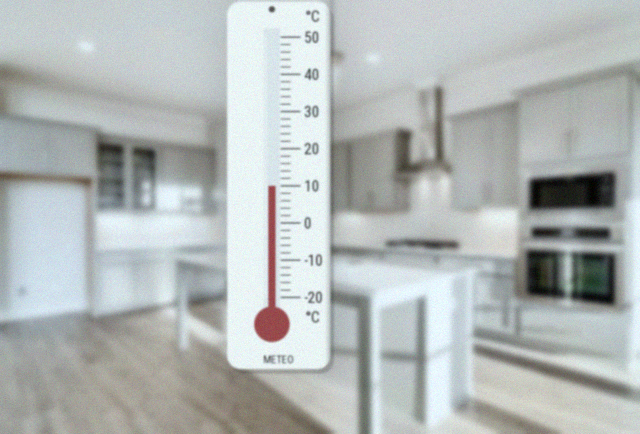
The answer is 10 °C
